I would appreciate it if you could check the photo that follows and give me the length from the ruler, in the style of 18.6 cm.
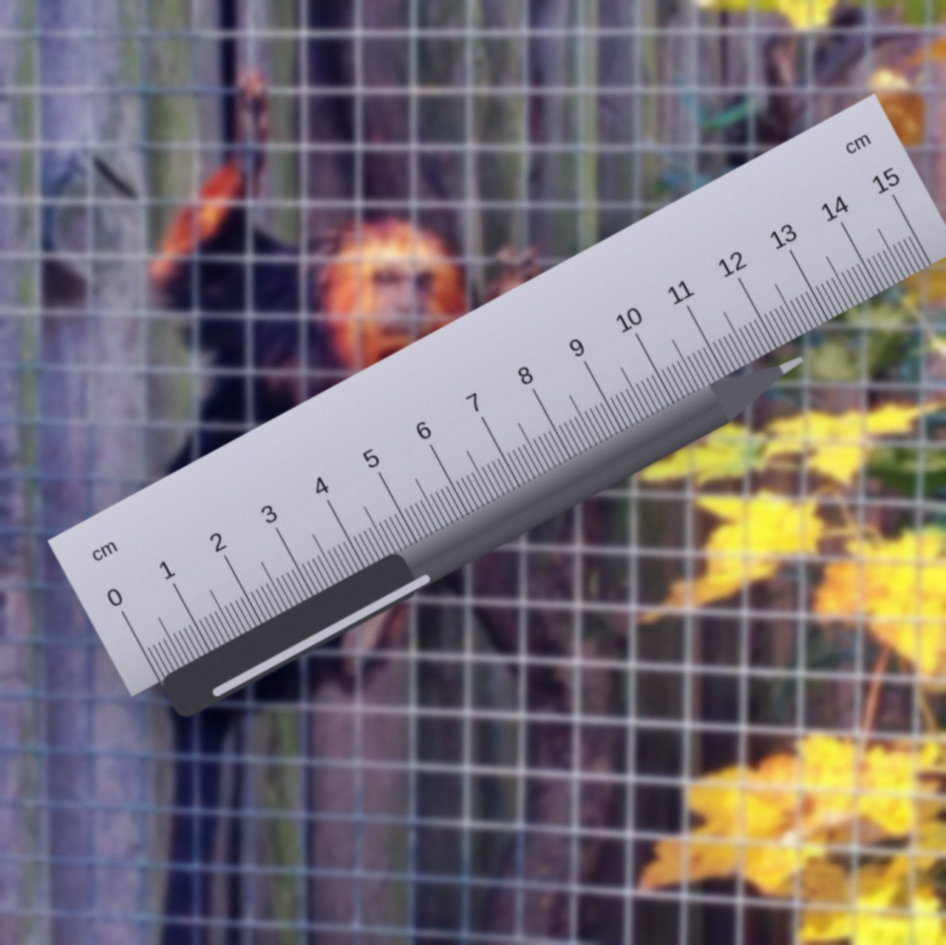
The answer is 12.3 cm
